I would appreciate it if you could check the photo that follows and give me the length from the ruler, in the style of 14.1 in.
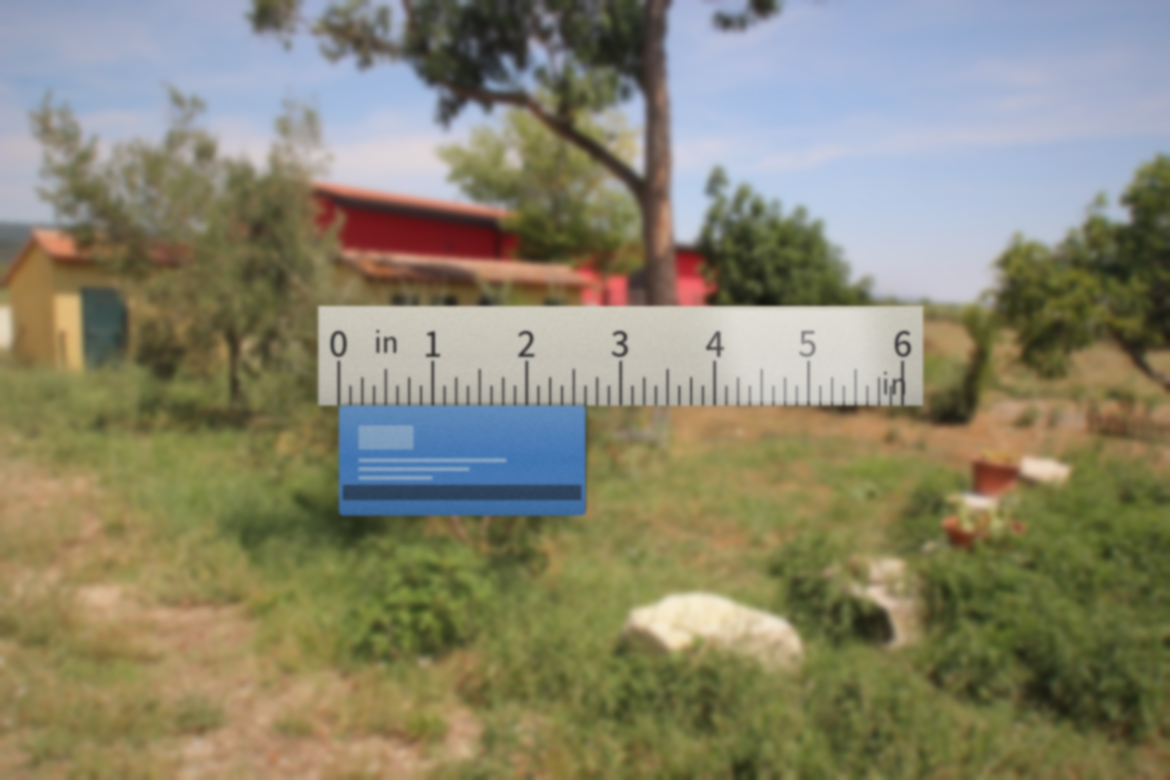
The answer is 2.625 in
